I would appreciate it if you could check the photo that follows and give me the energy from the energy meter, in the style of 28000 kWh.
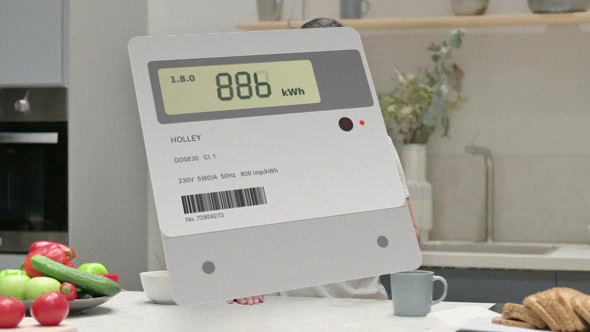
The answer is 886 kWh
